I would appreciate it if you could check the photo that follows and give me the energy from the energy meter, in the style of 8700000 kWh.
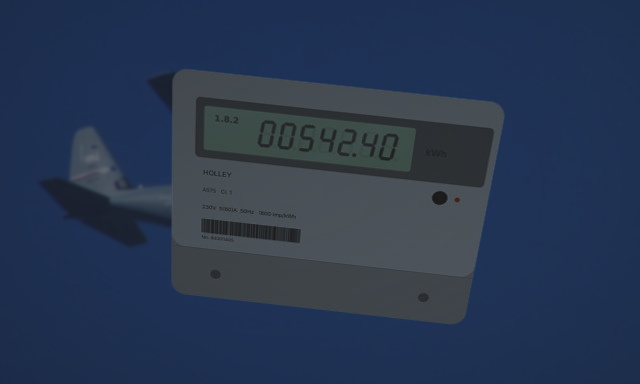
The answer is 542.40 kWh
